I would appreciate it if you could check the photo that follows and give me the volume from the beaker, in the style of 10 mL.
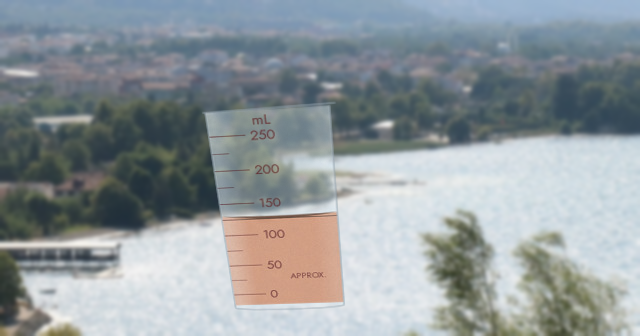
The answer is 125 mL
